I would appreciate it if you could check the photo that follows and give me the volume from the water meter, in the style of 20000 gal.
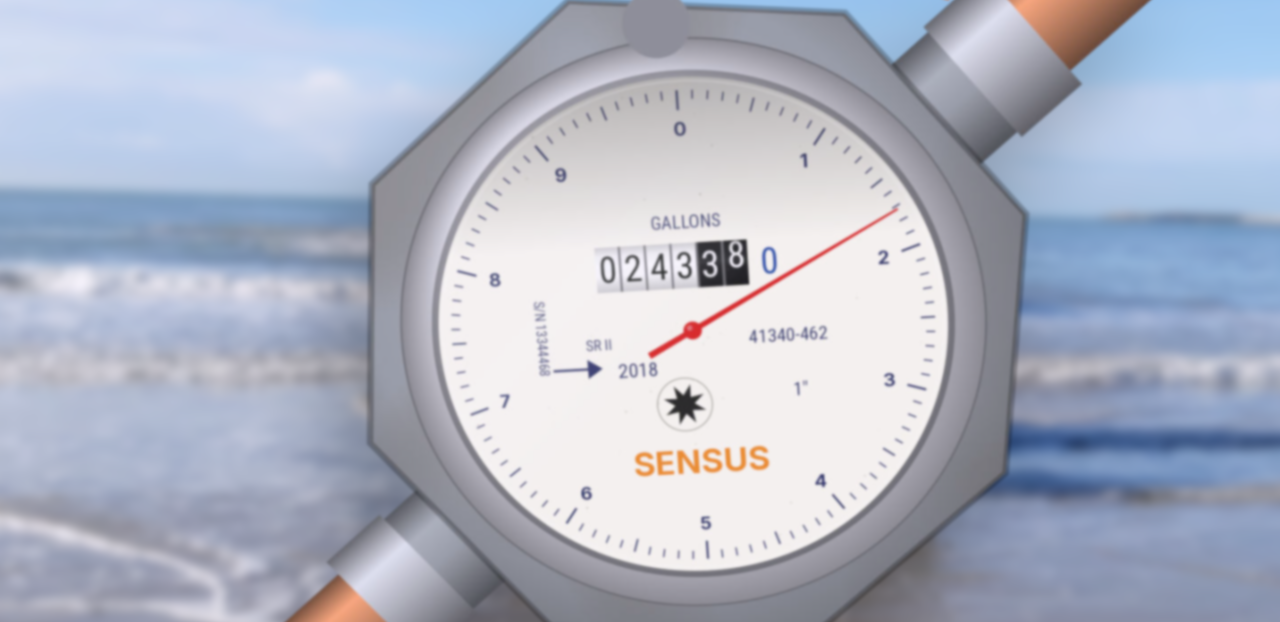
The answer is 243381.7 gal
